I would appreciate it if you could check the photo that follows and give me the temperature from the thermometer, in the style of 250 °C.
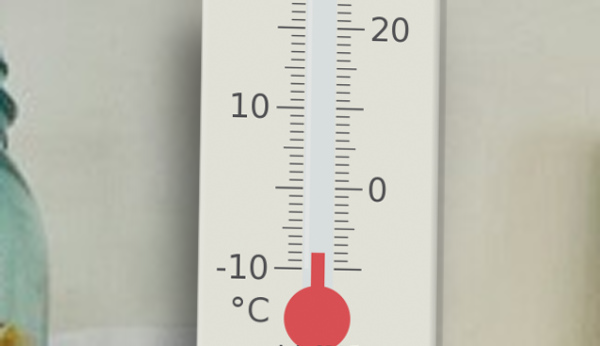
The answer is -8 °C
